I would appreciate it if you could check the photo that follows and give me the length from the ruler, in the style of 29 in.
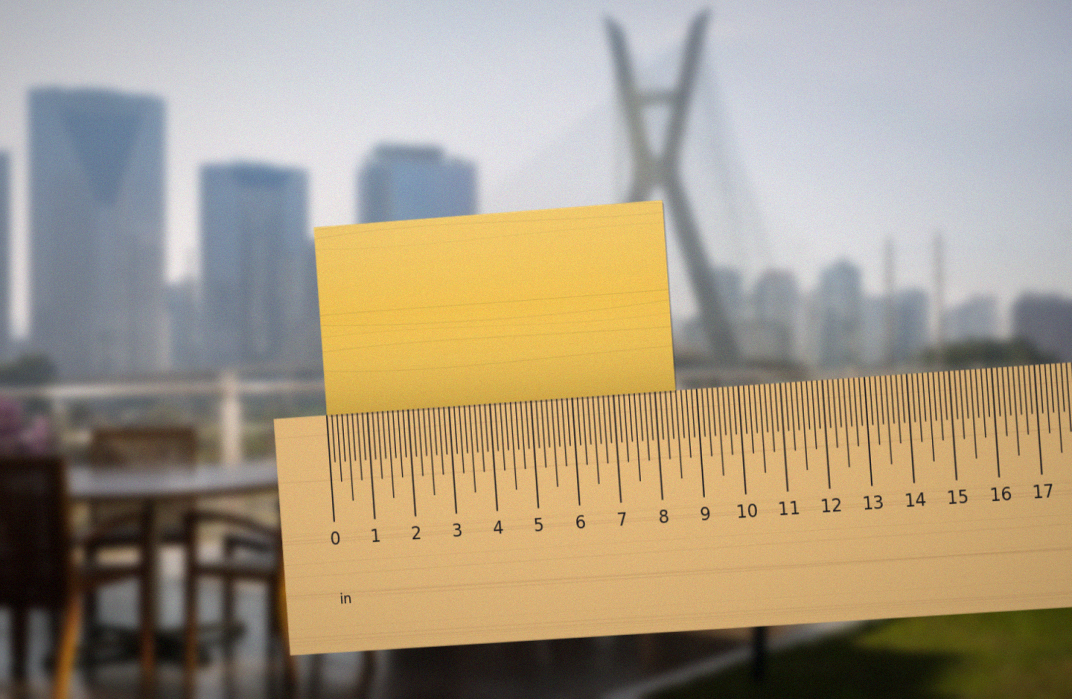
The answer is 8.5 in
